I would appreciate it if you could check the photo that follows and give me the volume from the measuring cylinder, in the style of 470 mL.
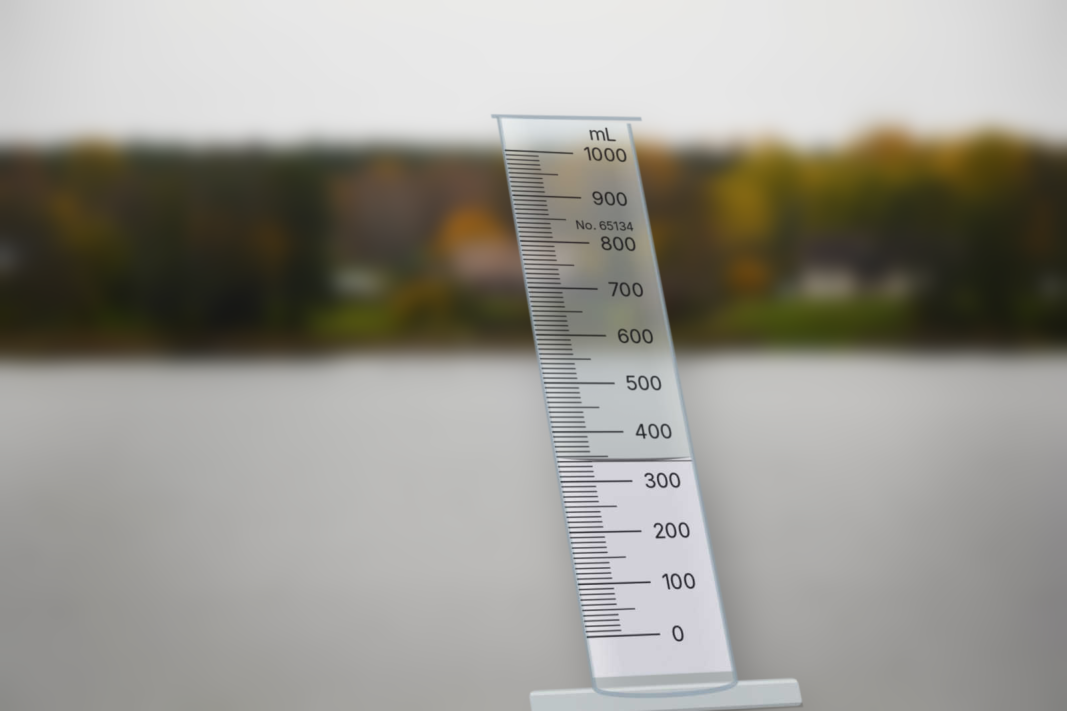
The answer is 340 mL
